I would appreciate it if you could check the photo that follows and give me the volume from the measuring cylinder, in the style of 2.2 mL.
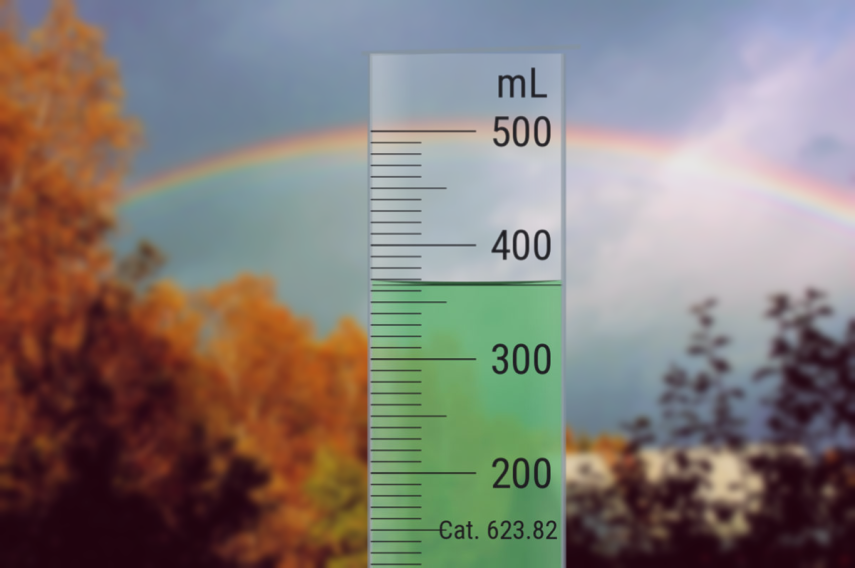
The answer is 365 mL
